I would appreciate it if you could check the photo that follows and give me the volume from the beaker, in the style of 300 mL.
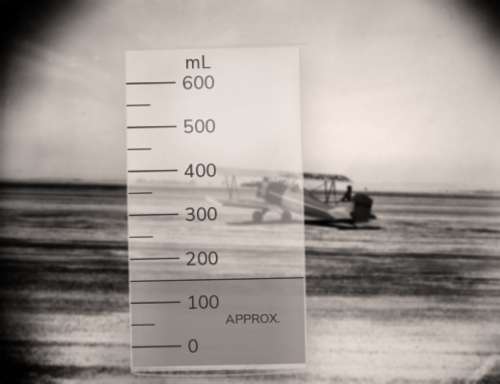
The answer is 150 mL
